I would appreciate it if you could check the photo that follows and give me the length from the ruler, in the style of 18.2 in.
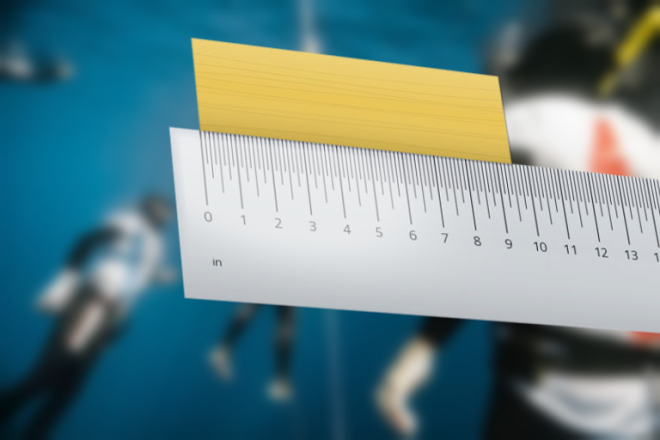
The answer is 9.5 in
